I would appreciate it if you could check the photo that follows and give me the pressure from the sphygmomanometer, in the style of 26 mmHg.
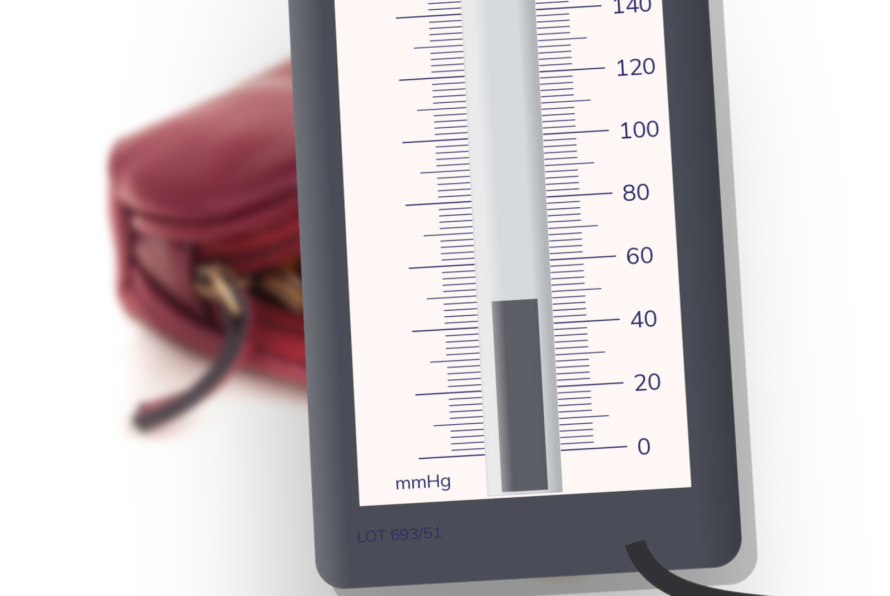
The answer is 48 mmHg
